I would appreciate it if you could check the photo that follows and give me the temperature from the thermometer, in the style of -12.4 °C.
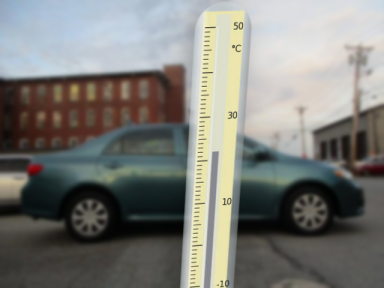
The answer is 22 °C
